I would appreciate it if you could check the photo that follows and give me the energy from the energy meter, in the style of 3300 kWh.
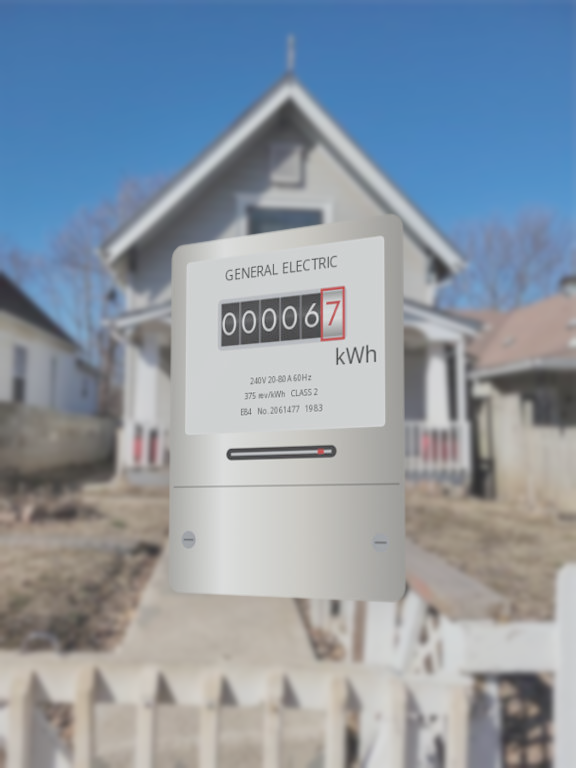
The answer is 6.7 kWh
